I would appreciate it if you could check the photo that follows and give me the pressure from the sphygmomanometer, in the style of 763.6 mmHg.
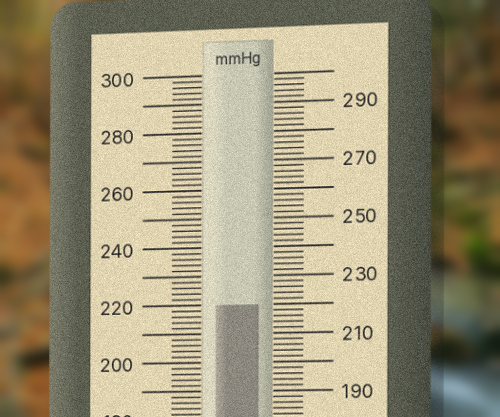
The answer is 220 mmHg
